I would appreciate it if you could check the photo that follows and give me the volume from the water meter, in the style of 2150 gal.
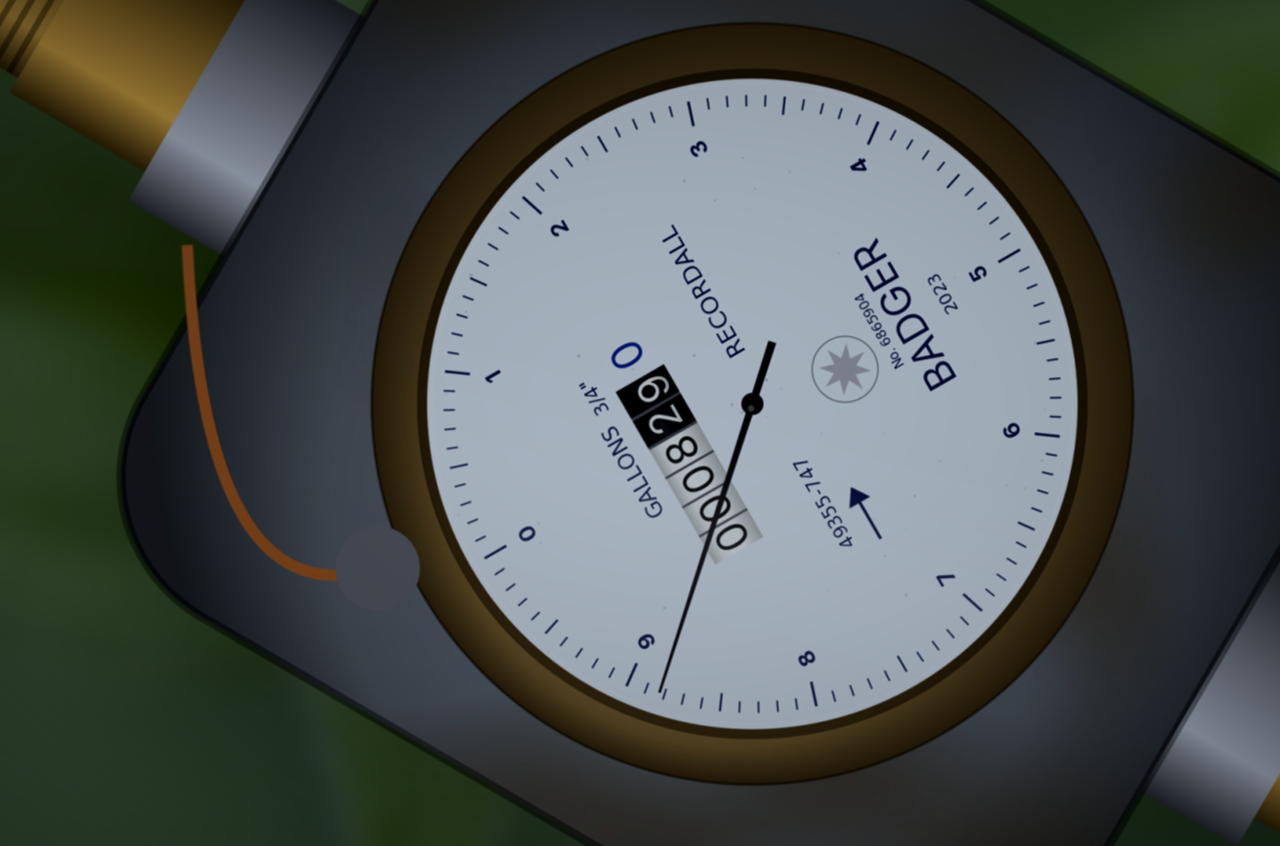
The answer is 8288.8 gal
